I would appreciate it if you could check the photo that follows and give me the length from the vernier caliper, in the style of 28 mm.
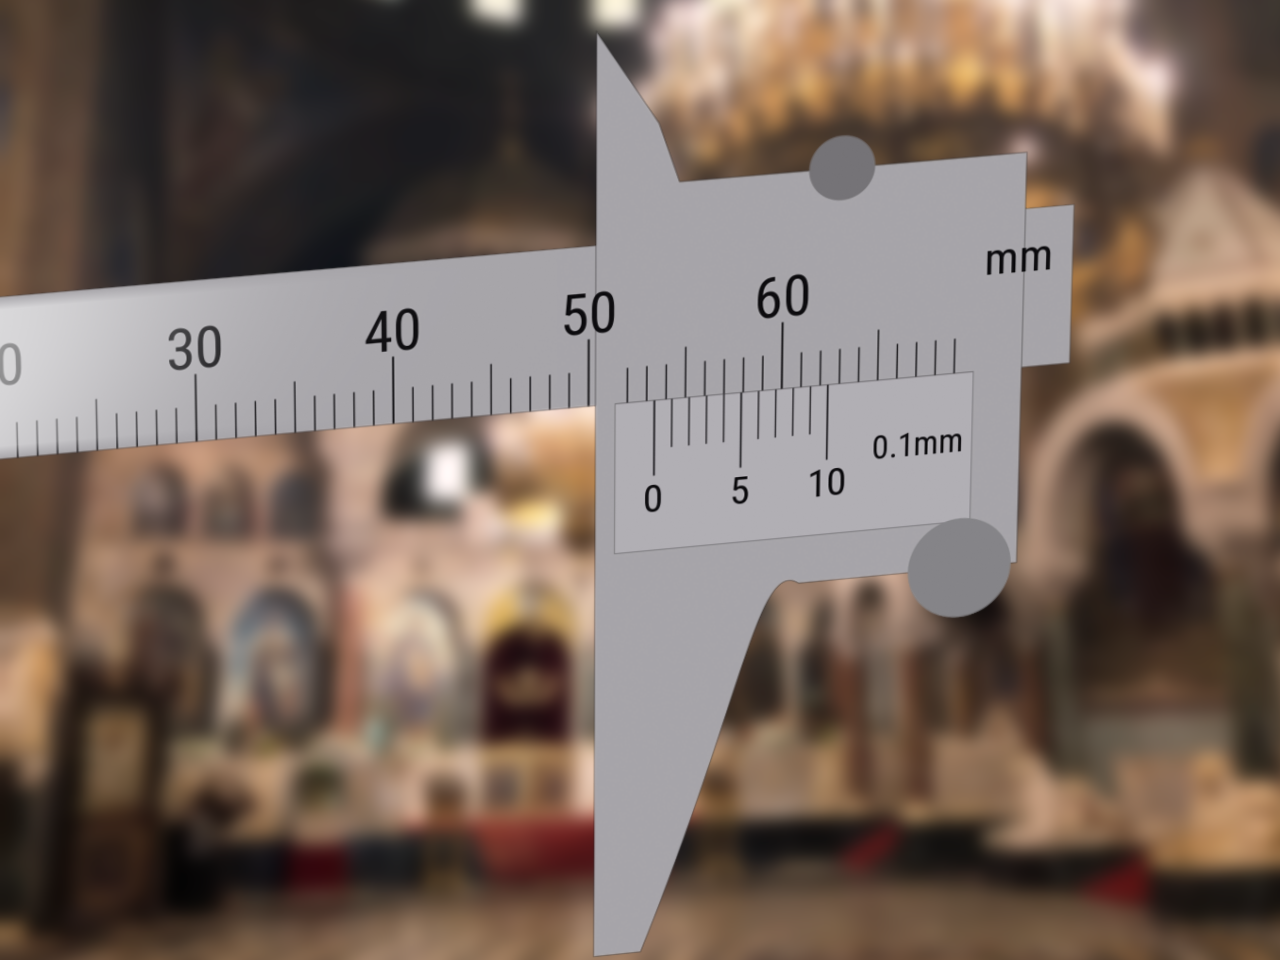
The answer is 53.4 mm
